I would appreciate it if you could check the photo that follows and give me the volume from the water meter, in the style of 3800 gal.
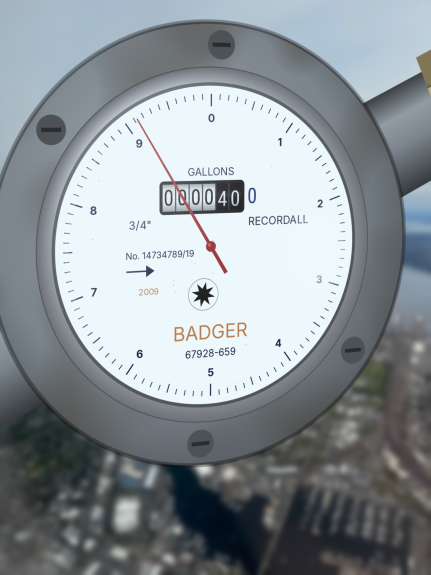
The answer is 399.1 gal
